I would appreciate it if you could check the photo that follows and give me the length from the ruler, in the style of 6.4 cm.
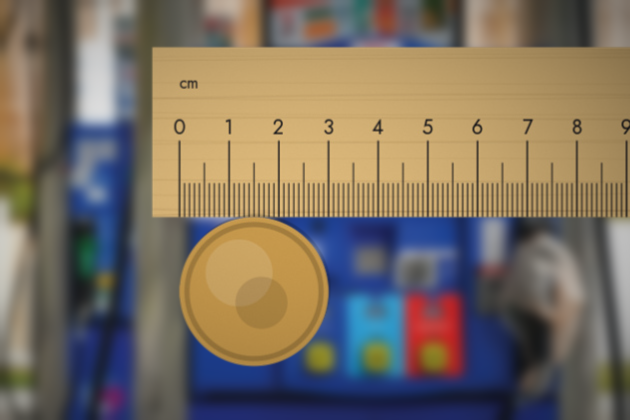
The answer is 3 cm
